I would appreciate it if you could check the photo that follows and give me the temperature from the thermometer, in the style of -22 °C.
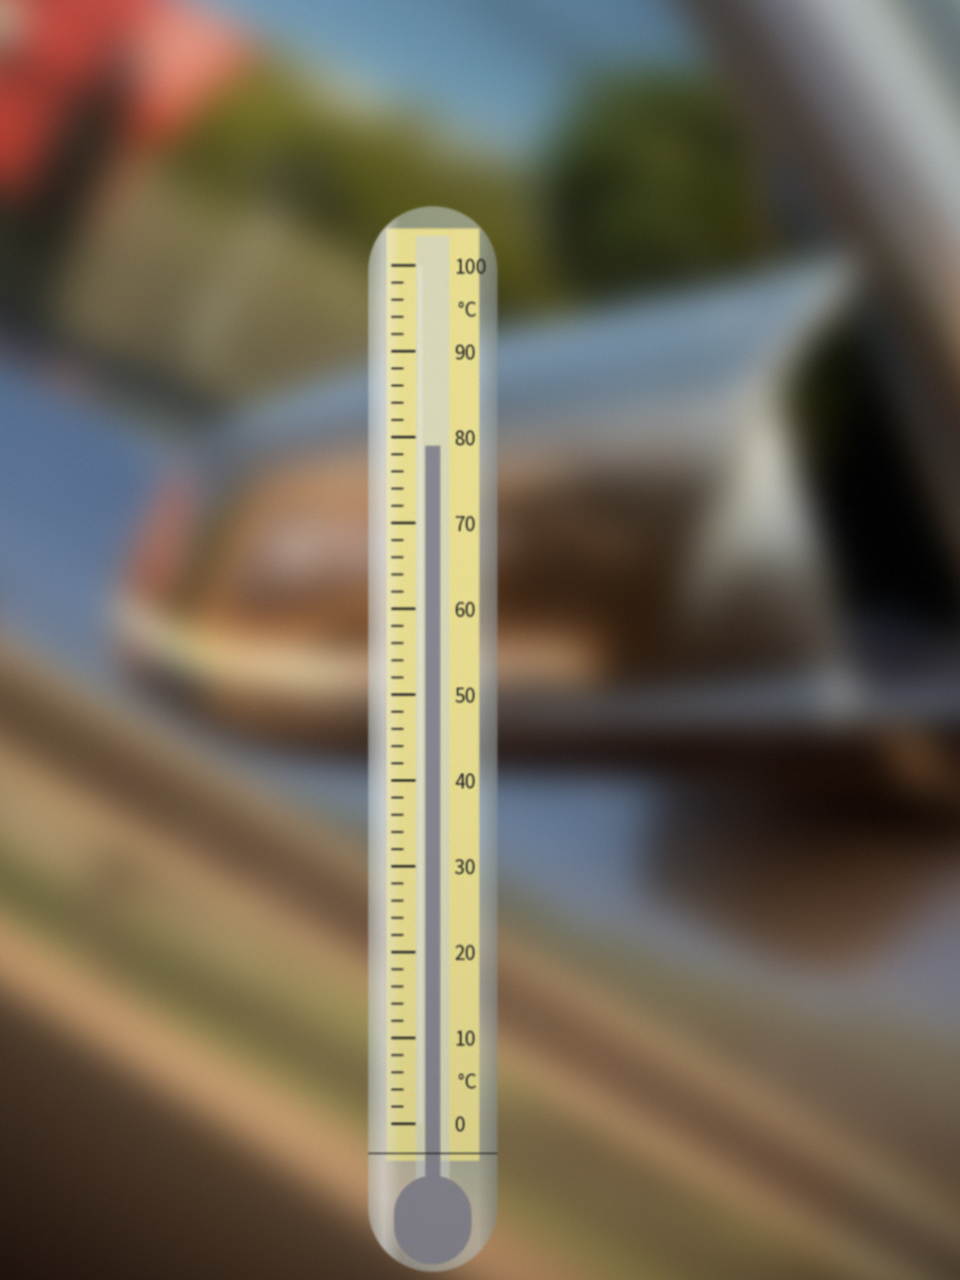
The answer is 79 °C
